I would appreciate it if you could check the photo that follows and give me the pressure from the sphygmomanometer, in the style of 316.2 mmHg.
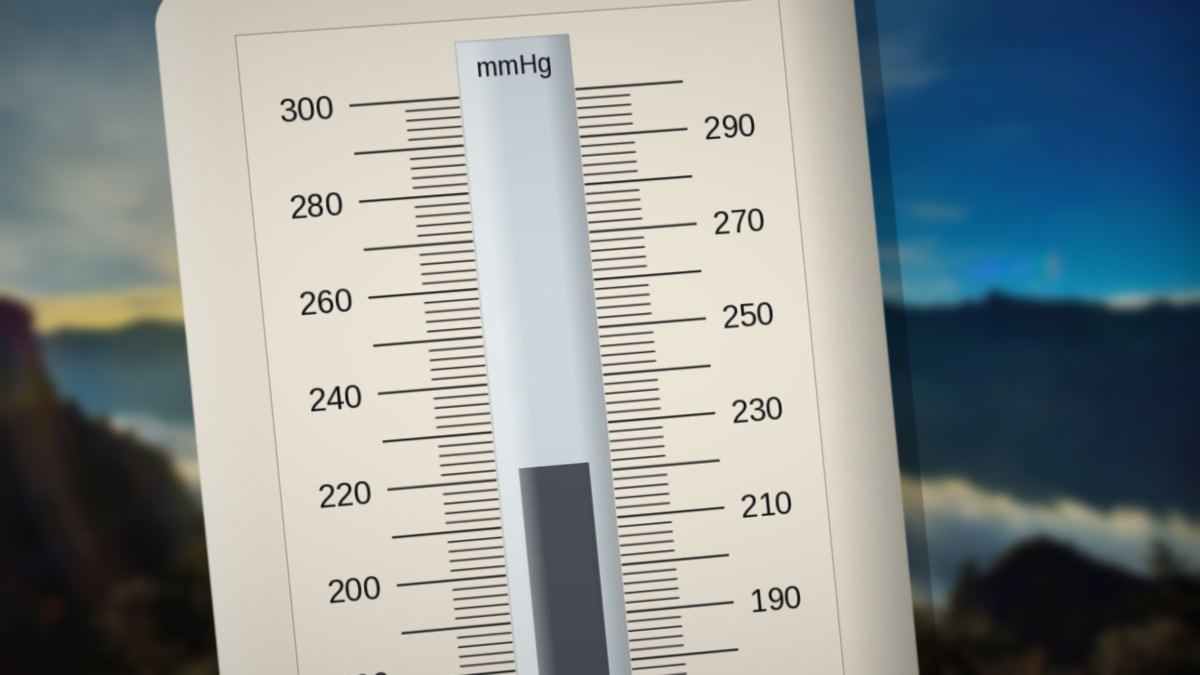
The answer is 222 mmHg
